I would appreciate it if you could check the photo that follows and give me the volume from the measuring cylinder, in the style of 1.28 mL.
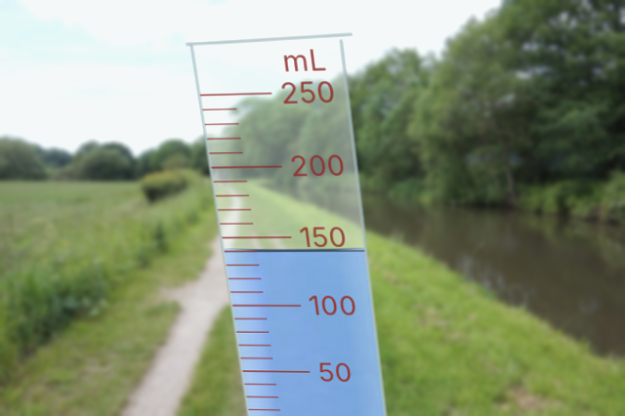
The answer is 140 mL
